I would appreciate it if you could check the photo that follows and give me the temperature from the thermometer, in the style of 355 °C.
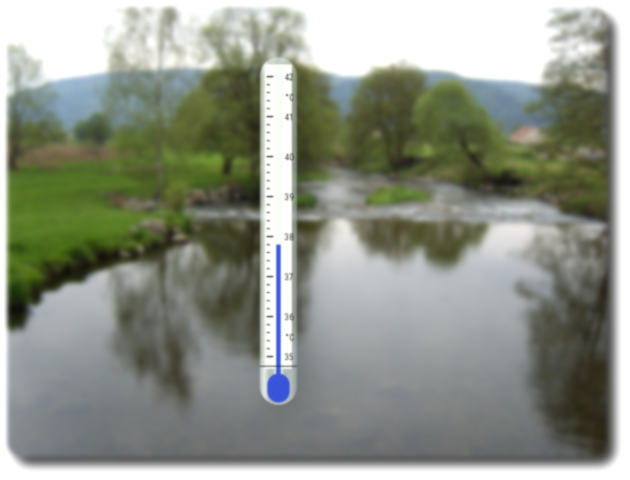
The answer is 37.8 °C
